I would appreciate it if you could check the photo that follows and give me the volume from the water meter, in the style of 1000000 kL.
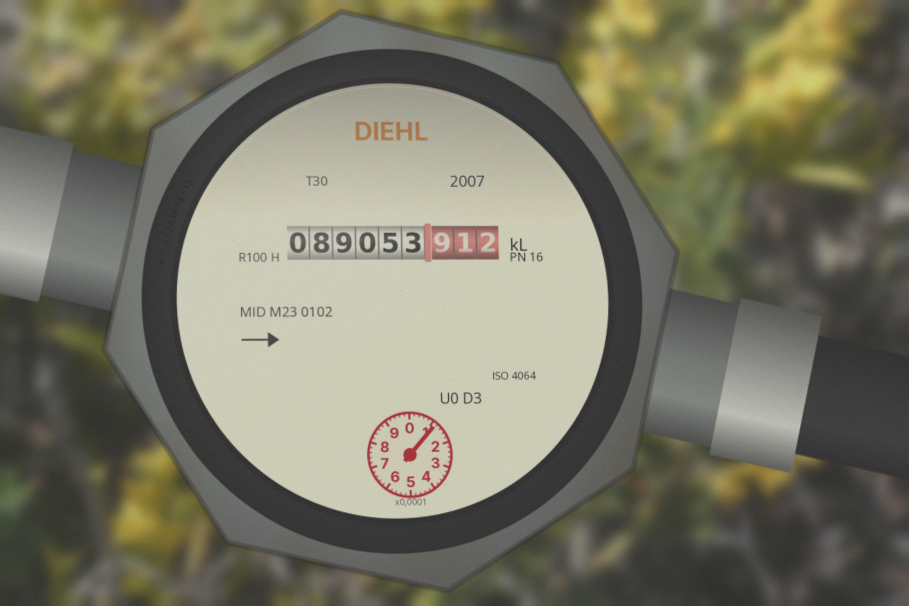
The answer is 89053.9121 kL
